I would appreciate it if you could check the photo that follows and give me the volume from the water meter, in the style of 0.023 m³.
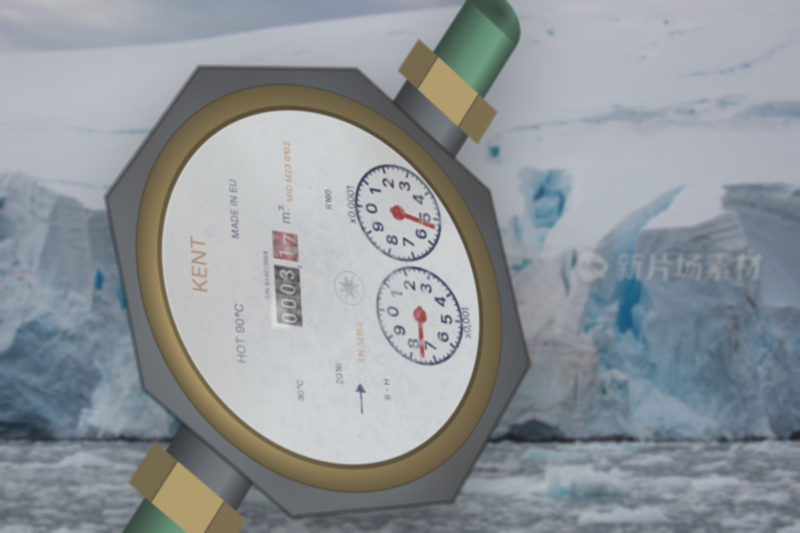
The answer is 3.1675 m³
